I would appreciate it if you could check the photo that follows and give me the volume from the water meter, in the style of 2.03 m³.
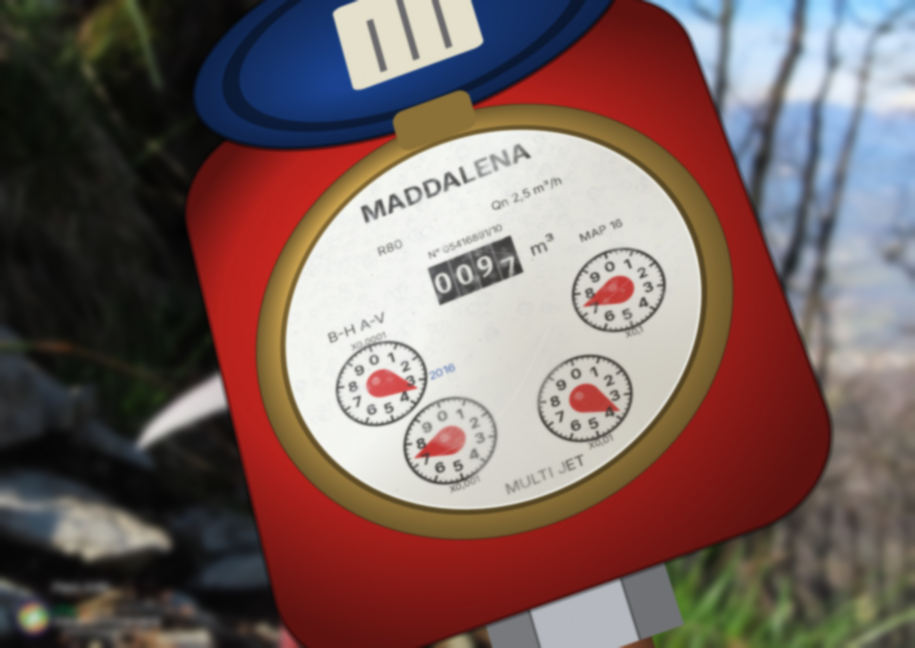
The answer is 96.7373 m³
